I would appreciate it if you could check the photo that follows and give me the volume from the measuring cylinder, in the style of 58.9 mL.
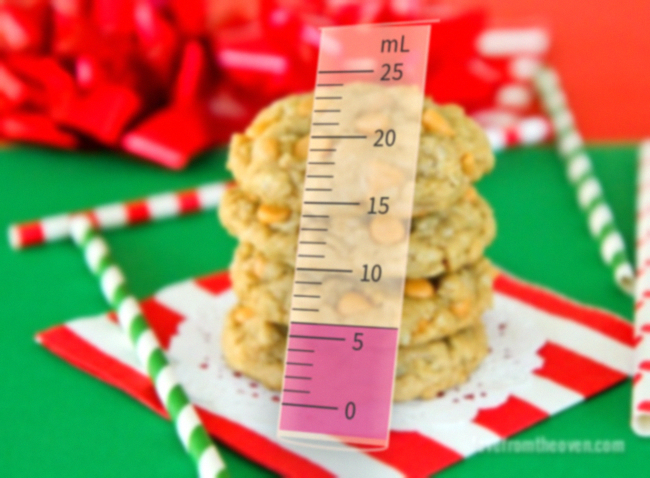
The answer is 6 mL
